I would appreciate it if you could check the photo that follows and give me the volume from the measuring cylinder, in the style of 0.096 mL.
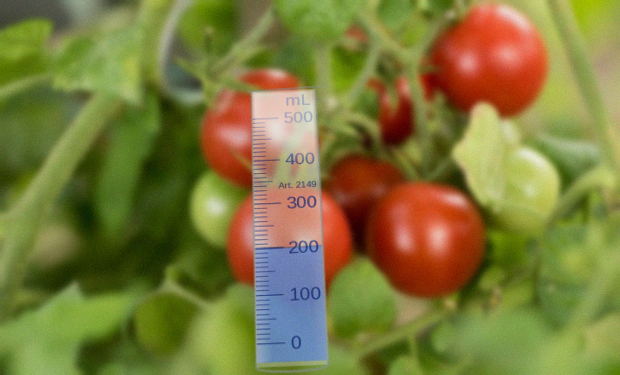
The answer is 200 mL
